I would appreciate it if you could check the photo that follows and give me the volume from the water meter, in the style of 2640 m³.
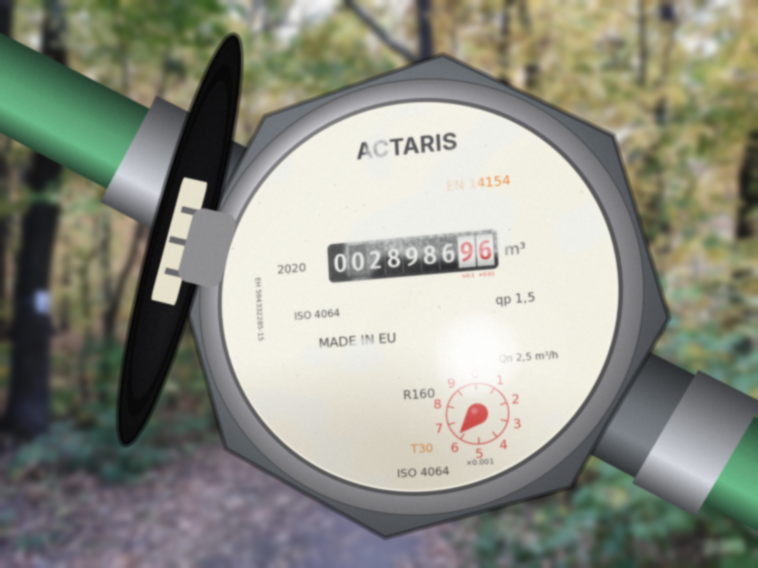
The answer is 28986.966 m³
